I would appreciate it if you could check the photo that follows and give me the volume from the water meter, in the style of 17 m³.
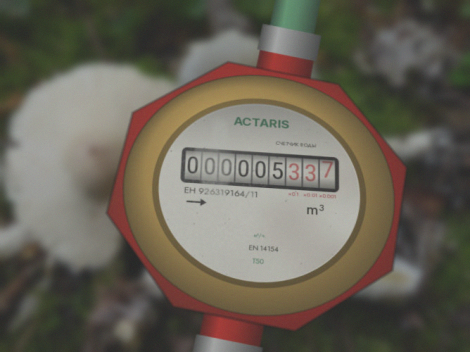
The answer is 5.337 m³
